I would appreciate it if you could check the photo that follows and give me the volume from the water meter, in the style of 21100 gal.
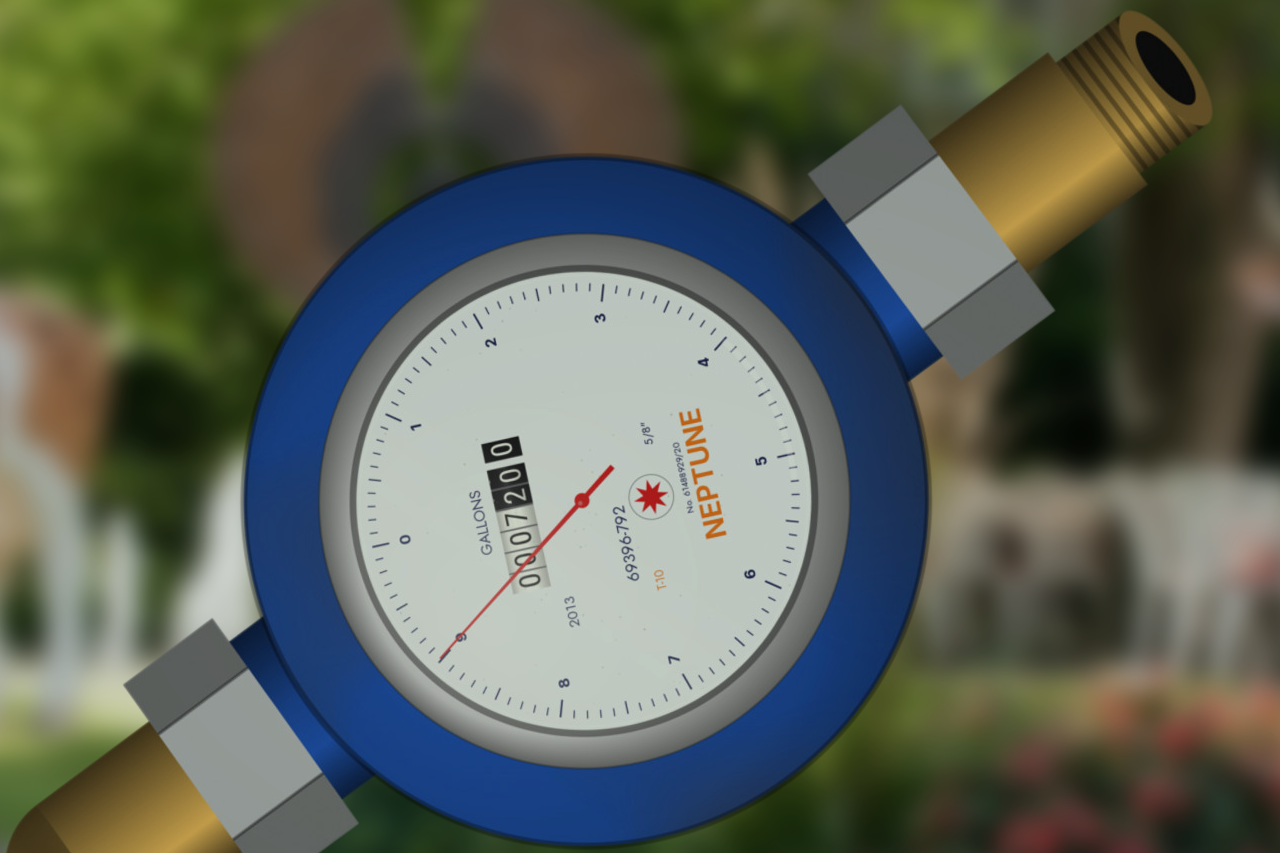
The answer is 7199.0 gal
